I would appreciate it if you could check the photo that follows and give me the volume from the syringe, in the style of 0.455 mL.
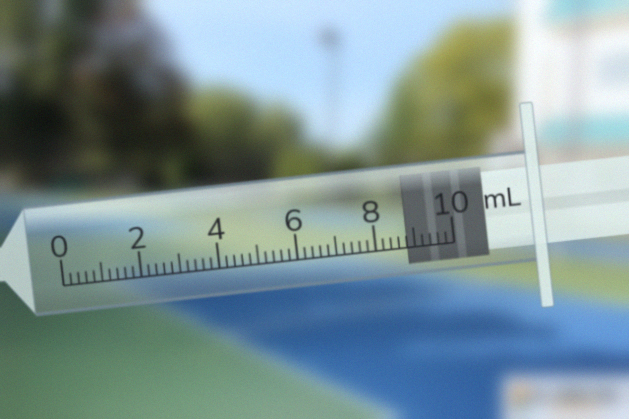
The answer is 8.8 mL
